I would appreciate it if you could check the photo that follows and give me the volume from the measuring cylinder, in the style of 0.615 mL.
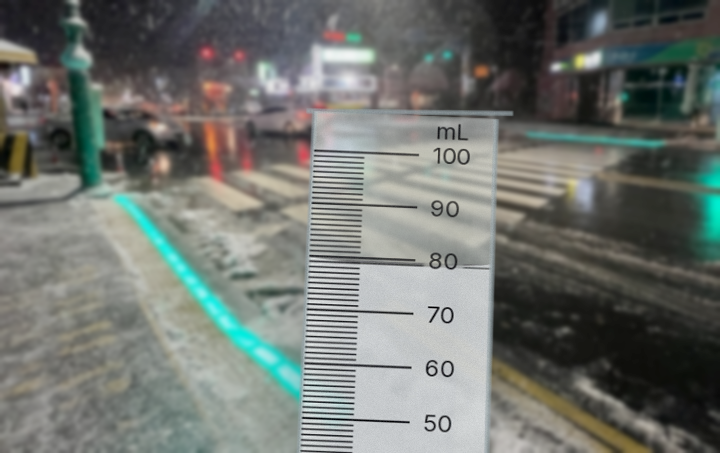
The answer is 79 mL
